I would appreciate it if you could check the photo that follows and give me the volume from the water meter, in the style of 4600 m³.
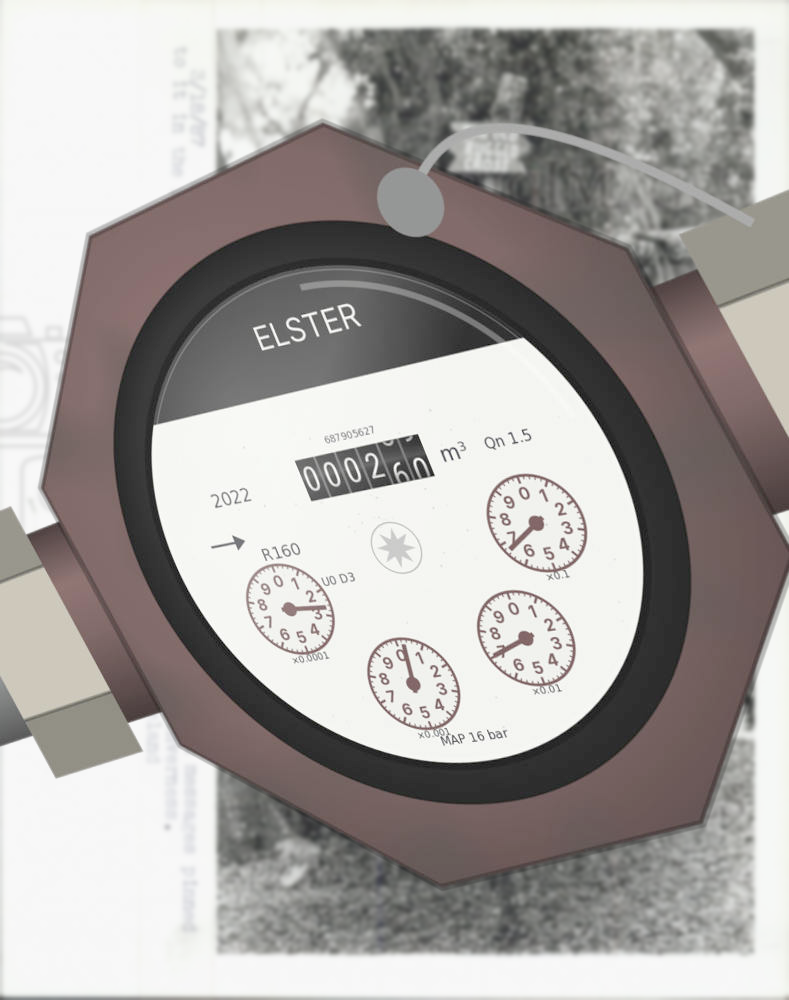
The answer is 259.6702 m³
